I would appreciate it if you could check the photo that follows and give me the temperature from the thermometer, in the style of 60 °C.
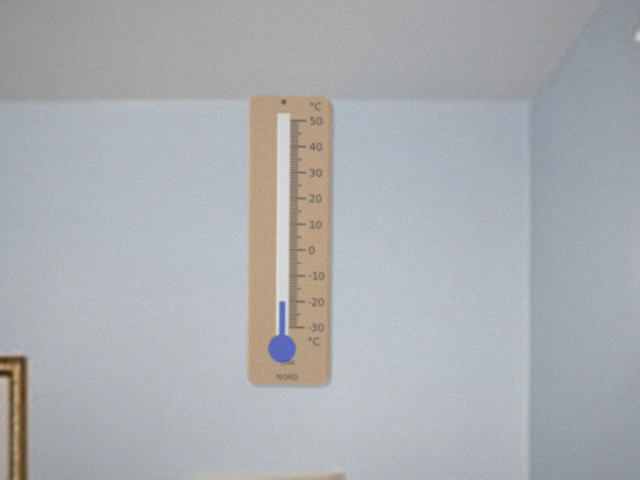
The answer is -20 °C
